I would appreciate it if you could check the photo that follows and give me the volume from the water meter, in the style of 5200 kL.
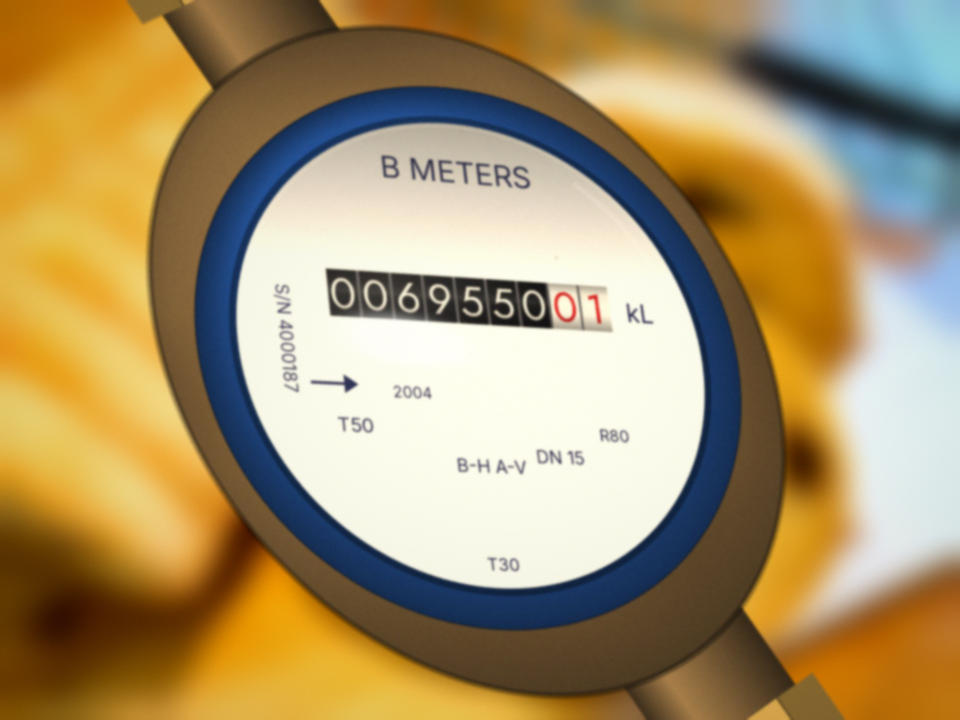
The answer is 69550.01 kL
